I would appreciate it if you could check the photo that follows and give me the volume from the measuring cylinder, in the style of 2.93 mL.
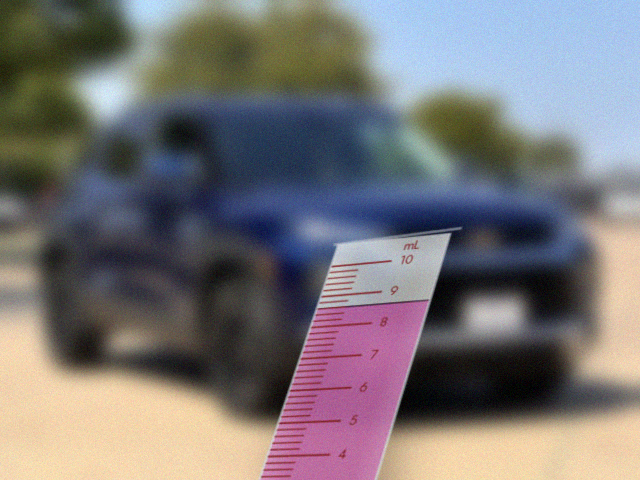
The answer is 8.6 mL
